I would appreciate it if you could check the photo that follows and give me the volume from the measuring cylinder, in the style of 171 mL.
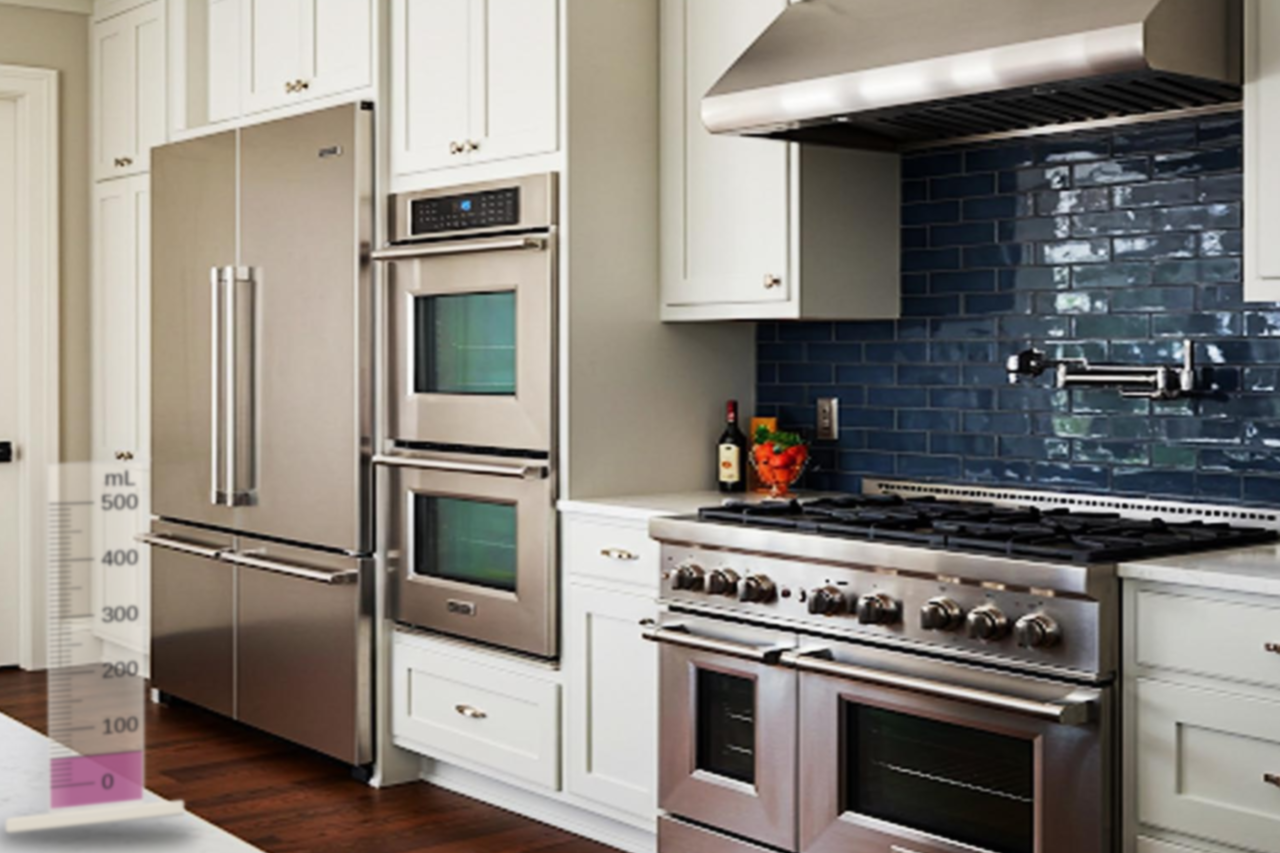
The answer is 50 mL
